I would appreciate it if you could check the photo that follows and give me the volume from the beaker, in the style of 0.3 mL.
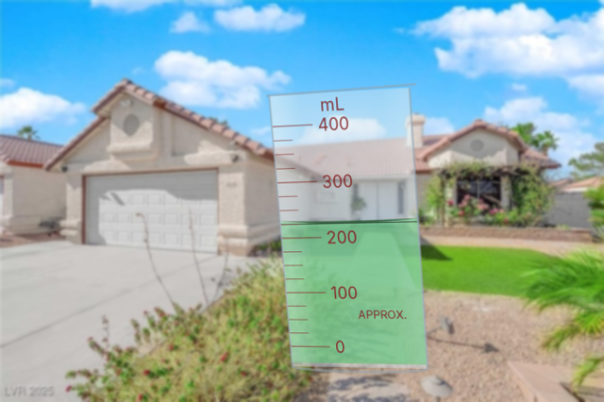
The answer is 225 mL
